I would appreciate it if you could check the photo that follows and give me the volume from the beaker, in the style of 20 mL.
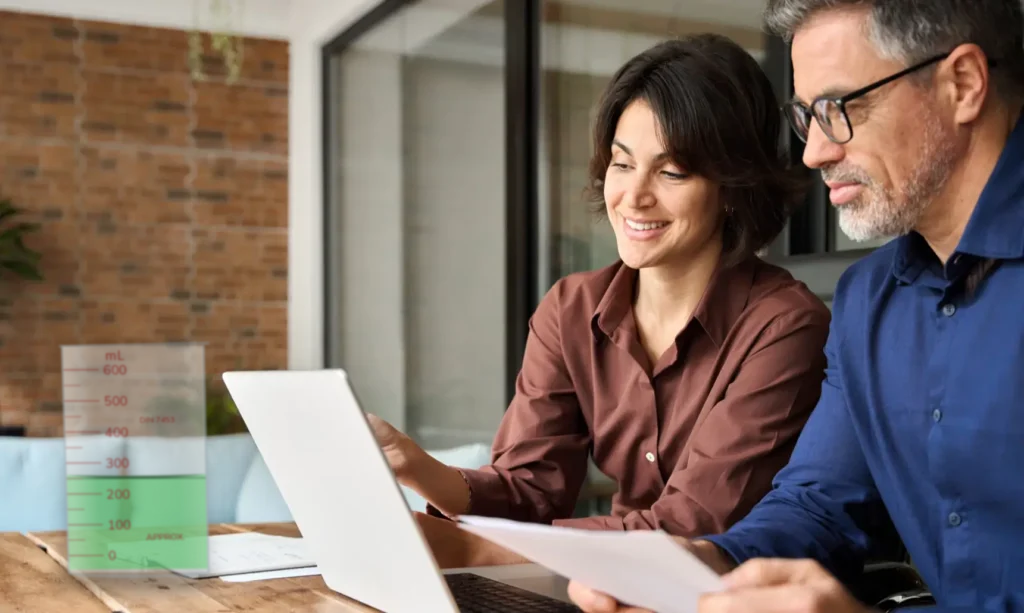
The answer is 250 mL
